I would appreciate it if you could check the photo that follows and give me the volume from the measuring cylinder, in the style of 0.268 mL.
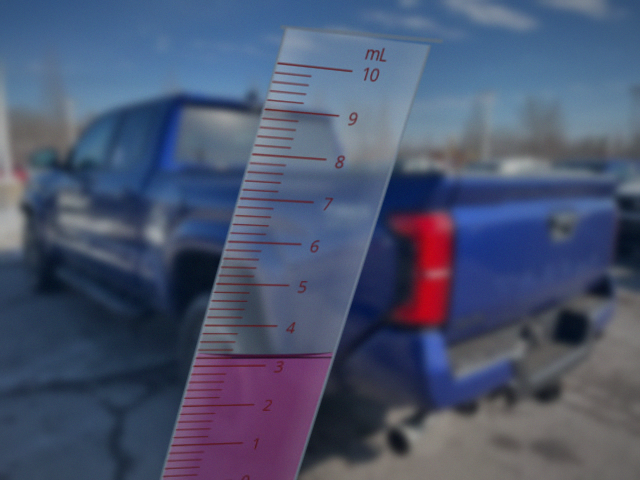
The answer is 3.2 mL
